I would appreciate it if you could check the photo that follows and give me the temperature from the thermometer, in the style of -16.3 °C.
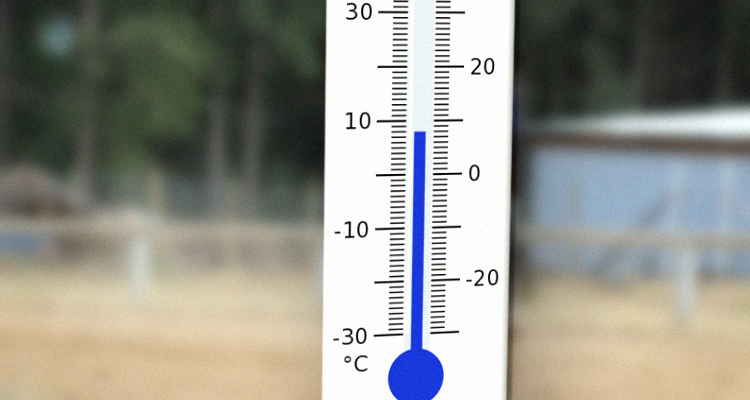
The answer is 8 °C
